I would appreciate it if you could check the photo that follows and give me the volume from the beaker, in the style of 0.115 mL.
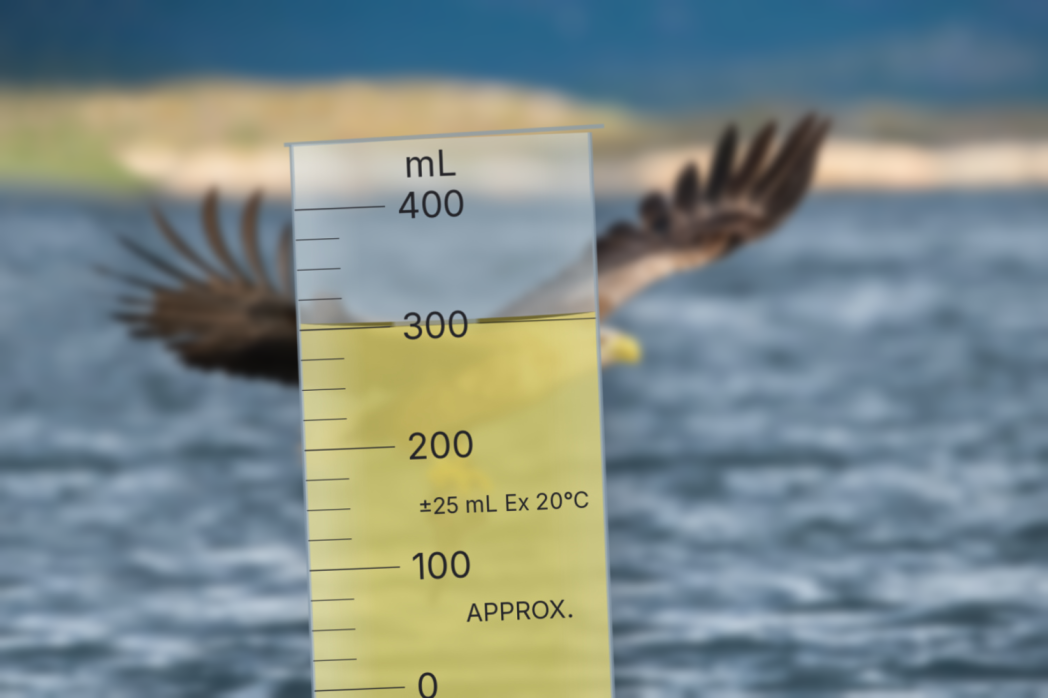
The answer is 300 mL
